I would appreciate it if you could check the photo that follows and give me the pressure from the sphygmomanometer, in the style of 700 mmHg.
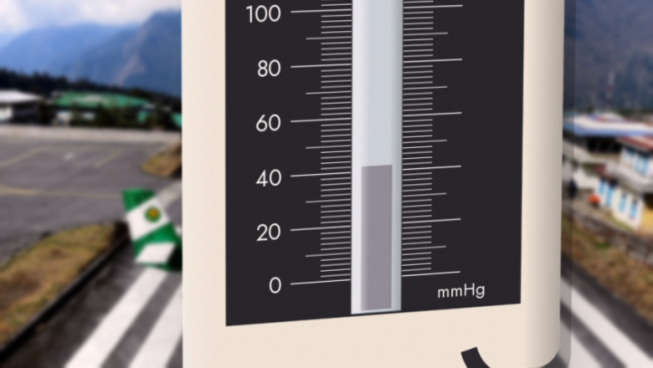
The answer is 42 mmHg
